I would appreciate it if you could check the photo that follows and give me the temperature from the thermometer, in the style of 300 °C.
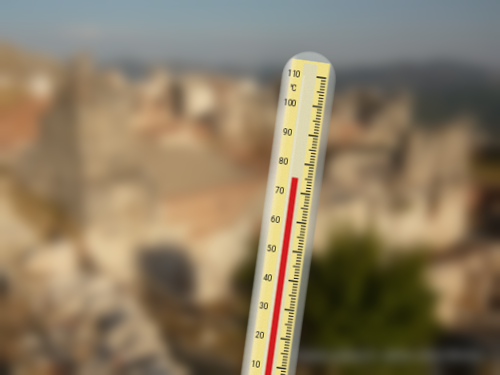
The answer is 75 °C
